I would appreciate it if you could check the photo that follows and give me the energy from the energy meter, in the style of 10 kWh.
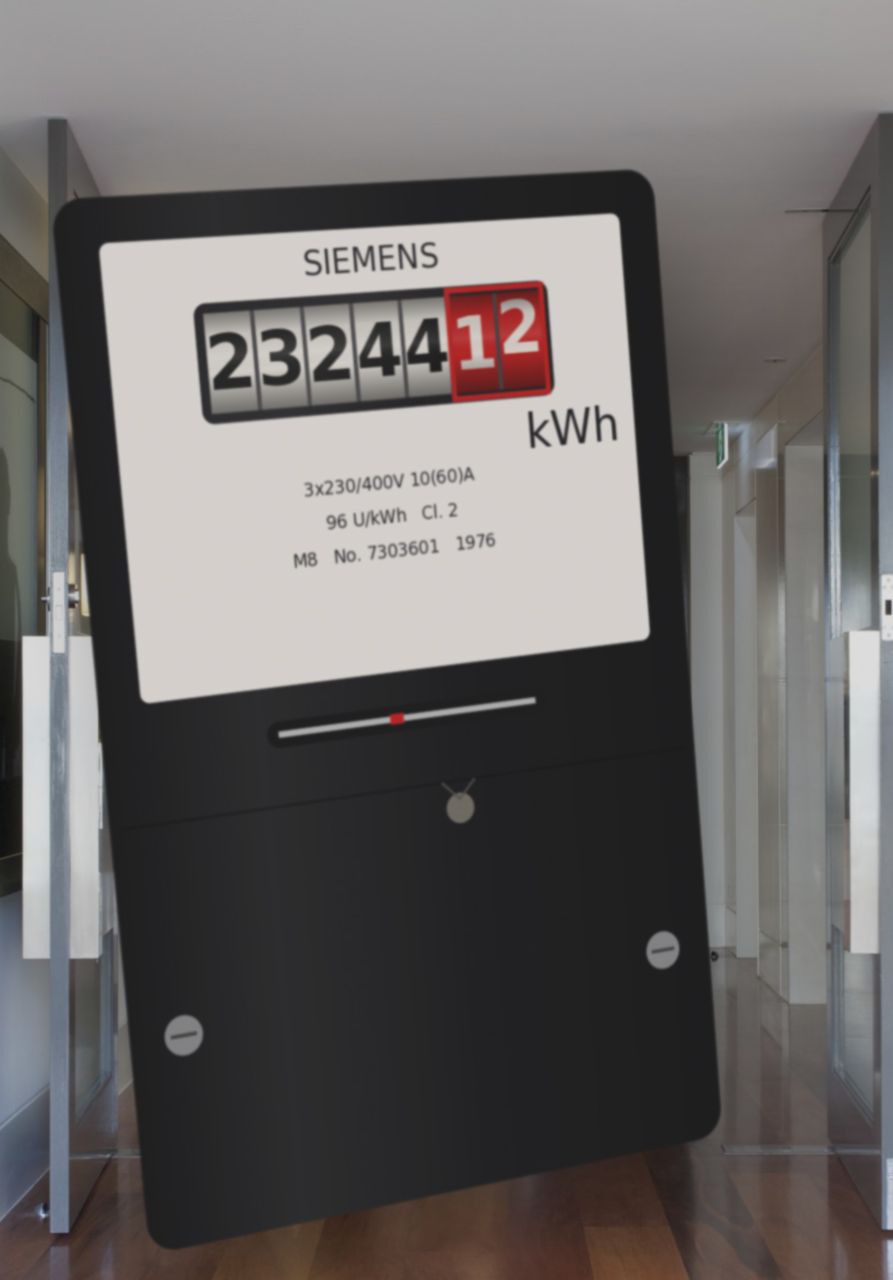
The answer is 23244.12 kWh
